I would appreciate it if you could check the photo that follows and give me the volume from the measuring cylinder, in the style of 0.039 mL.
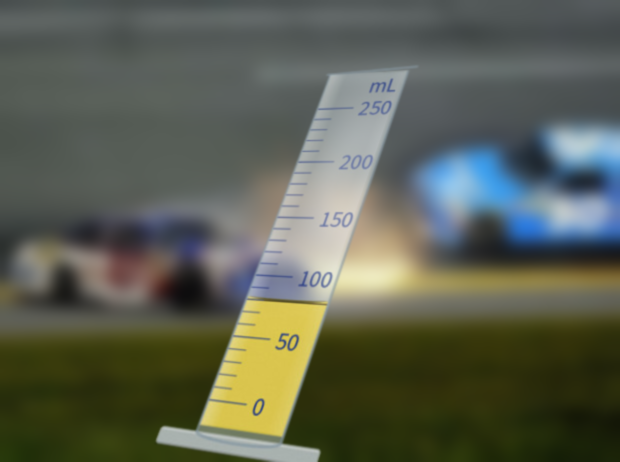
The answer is 80 mL
